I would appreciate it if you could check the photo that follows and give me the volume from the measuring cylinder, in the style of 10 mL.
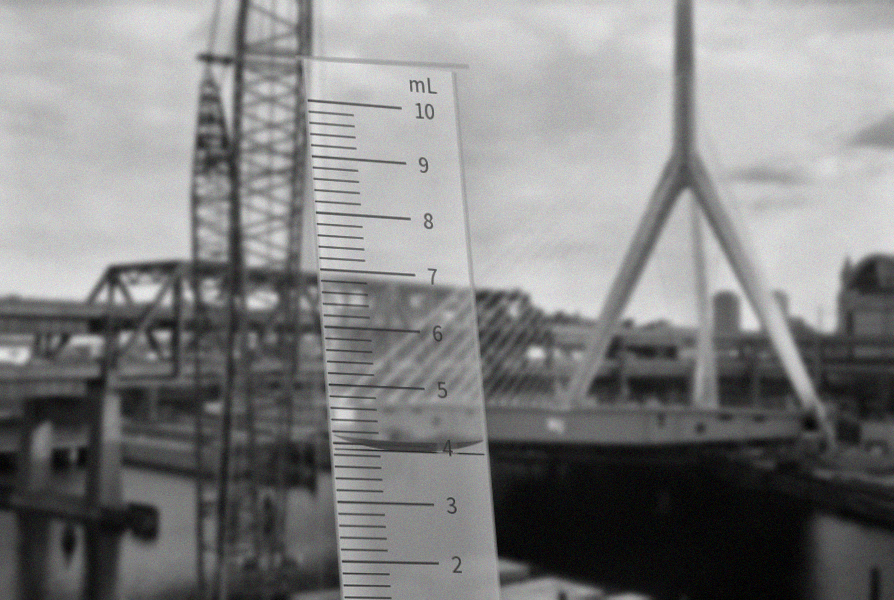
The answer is 3.9 mL
